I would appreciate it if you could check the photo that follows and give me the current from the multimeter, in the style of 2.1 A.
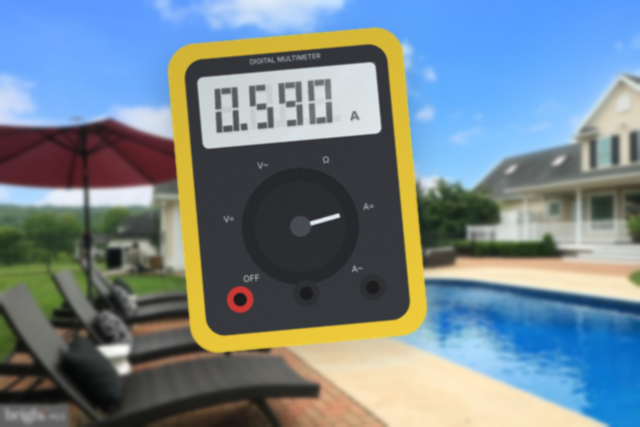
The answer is 0.590 A
